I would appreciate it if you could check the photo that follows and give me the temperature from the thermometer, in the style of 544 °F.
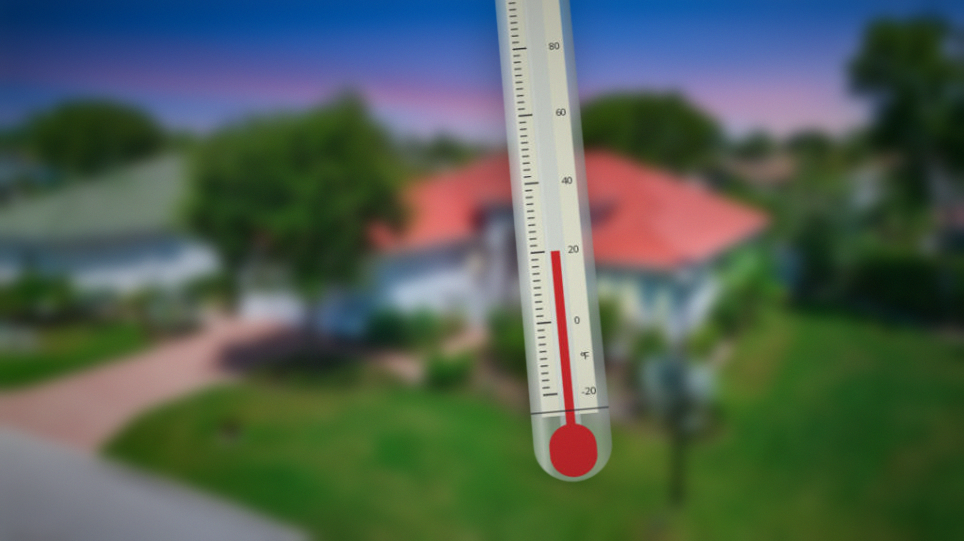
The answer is 20 °F
